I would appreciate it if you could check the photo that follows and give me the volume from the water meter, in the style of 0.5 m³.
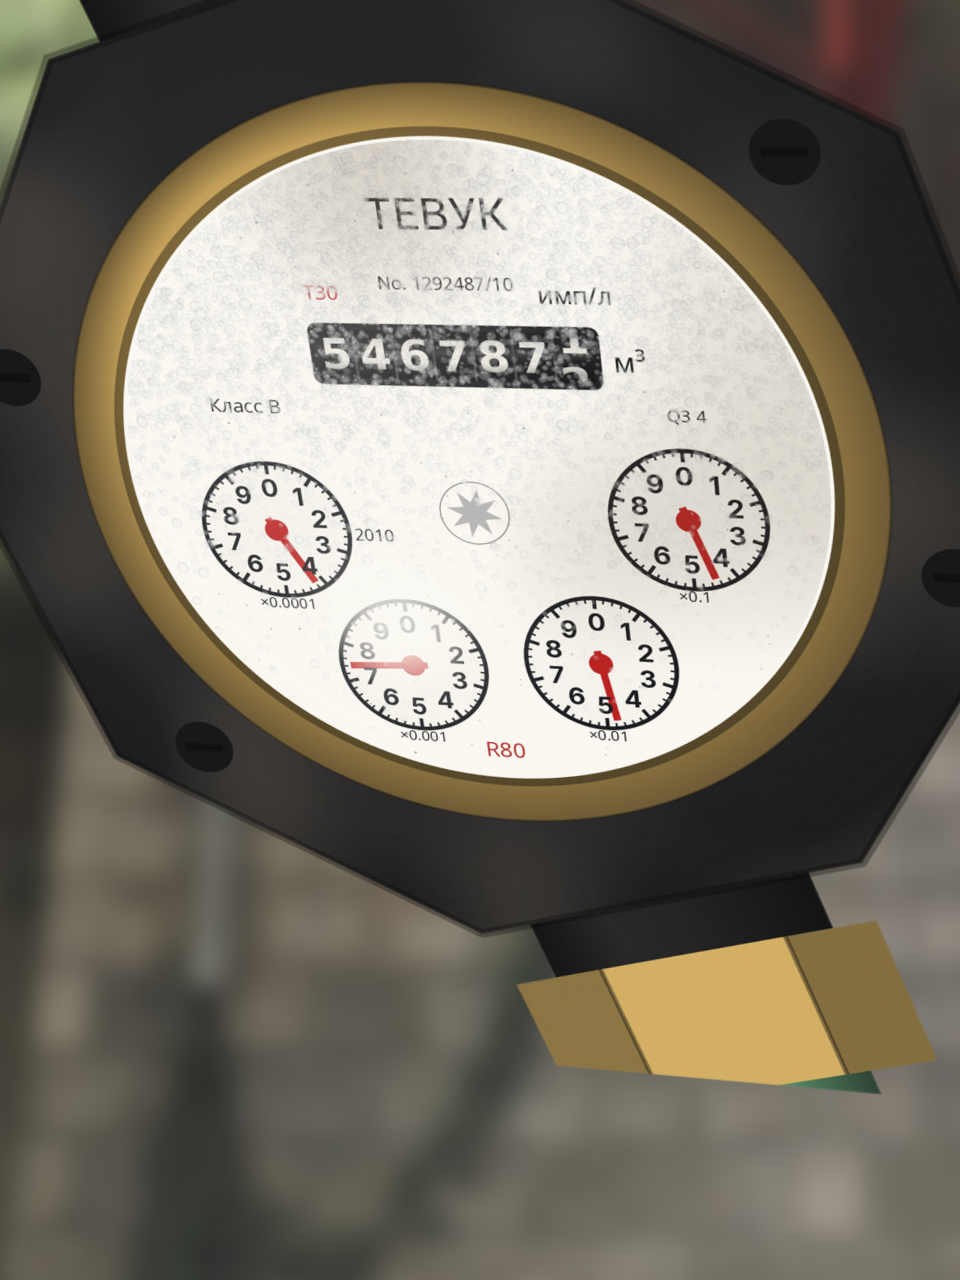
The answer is 5467871.4474 m³
